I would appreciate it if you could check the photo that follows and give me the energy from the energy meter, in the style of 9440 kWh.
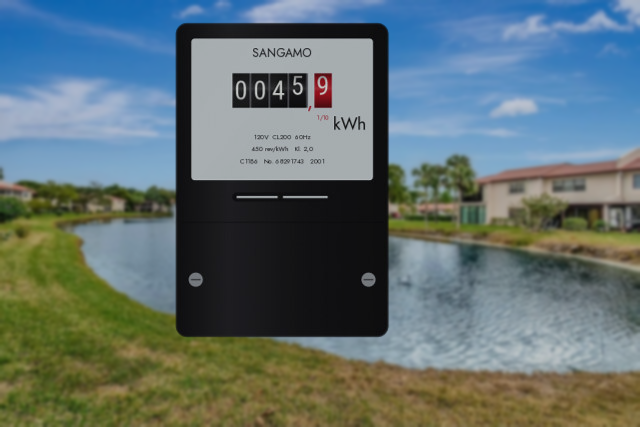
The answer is 45.9 kWh
